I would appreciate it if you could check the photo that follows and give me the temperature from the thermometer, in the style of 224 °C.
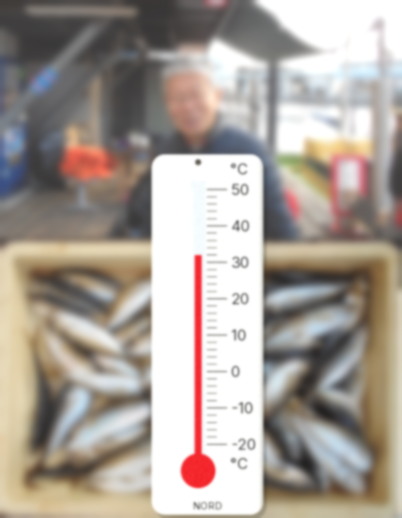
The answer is 32 °C
